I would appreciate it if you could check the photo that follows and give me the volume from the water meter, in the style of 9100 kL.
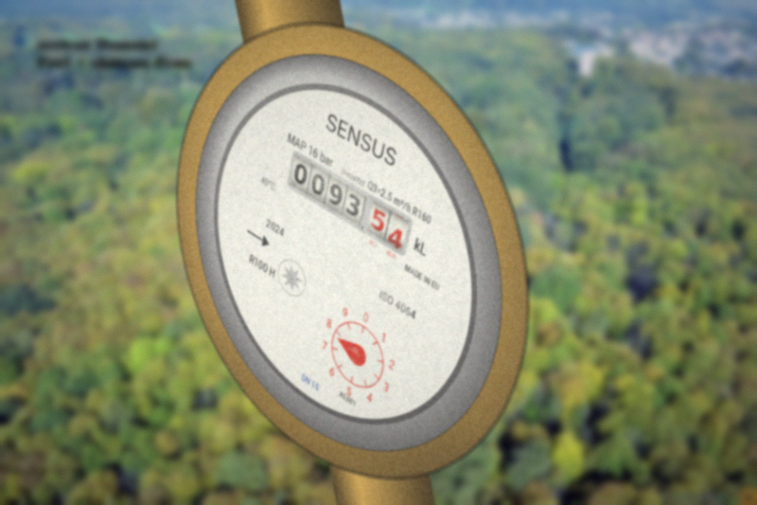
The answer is 93.537 kL
